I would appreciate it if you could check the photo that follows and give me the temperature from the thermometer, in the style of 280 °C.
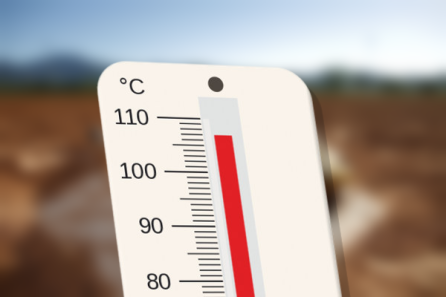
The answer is 107 °C
